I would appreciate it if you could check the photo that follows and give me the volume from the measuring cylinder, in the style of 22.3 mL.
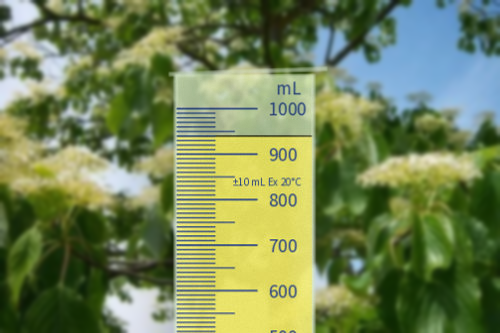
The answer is 940 mL
